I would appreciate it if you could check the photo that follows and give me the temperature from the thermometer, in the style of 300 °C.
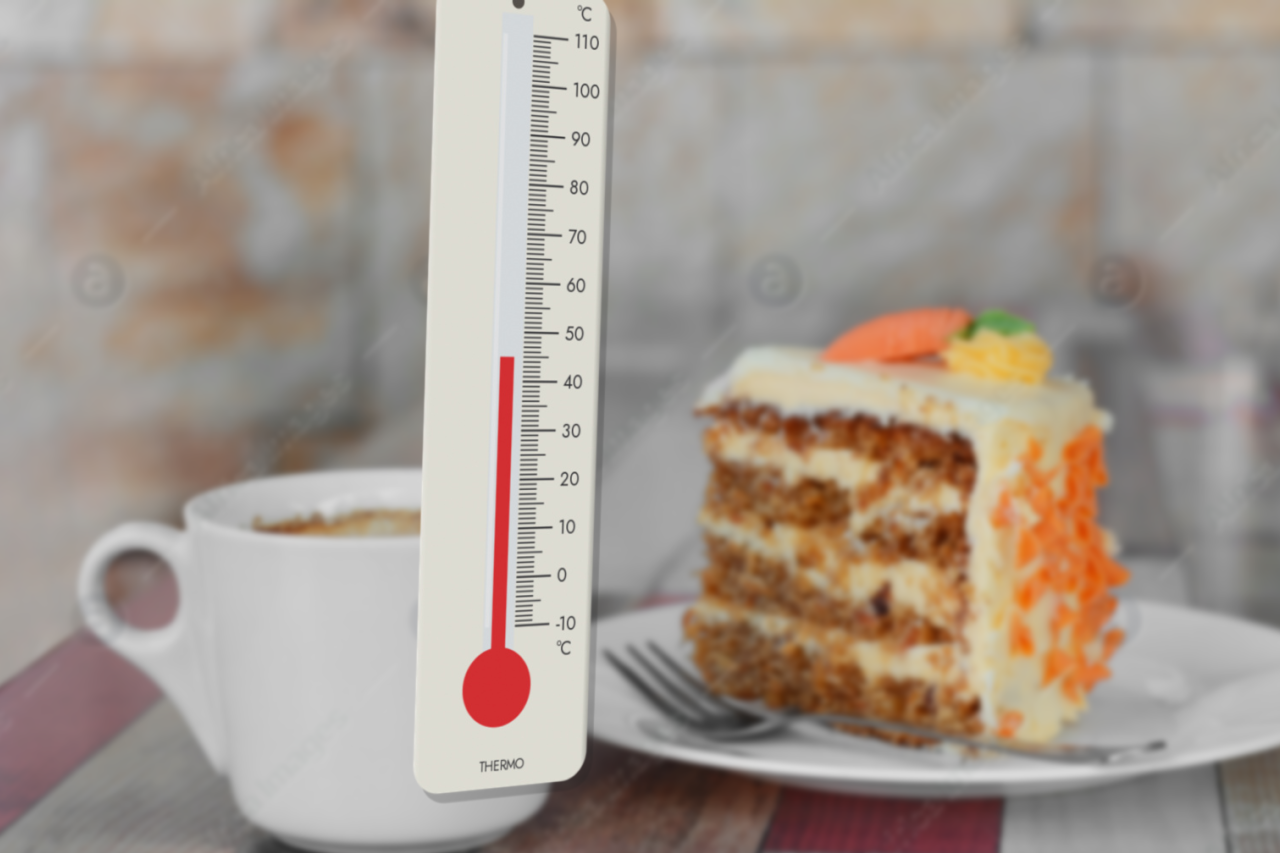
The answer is 45 °C
